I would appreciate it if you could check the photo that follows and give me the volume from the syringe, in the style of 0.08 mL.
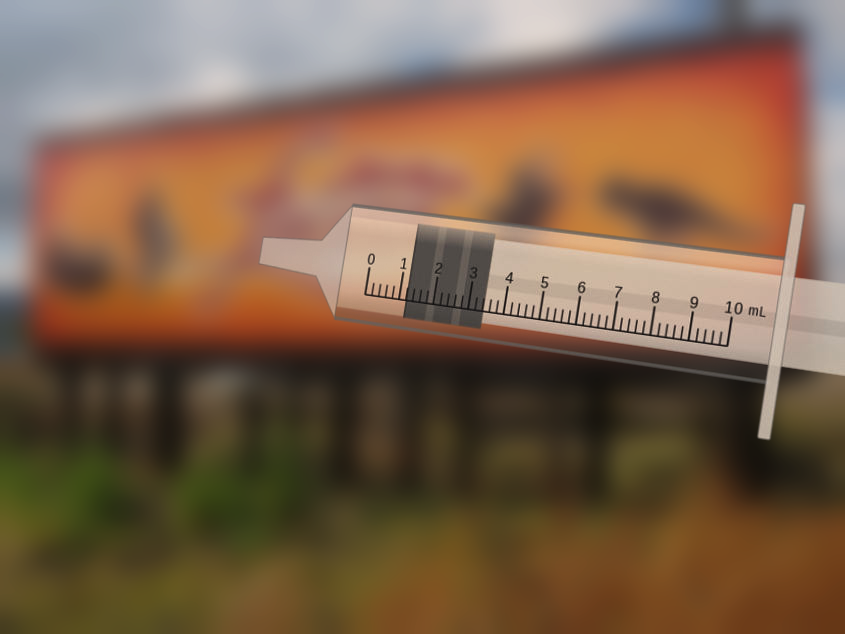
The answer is 1.2 mL
